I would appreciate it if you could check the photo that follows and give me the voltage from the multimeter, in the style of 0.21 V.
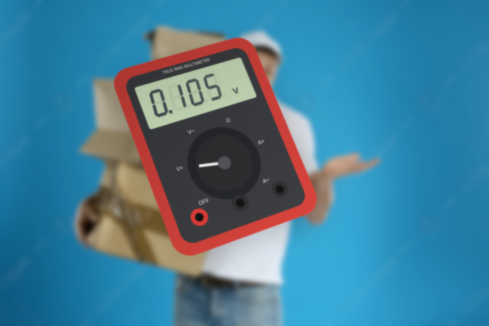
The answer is 0.105 V
